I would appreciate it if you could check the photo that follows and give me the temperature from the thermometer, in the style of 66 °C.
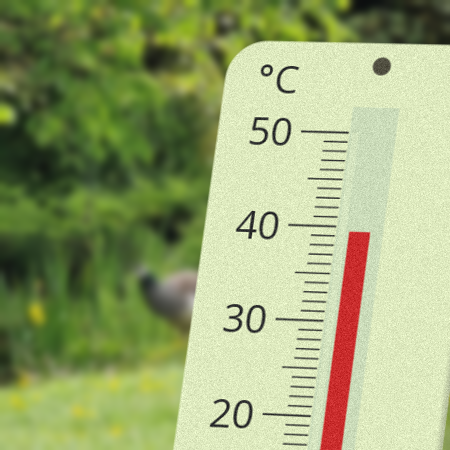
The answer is 39.5 °C
